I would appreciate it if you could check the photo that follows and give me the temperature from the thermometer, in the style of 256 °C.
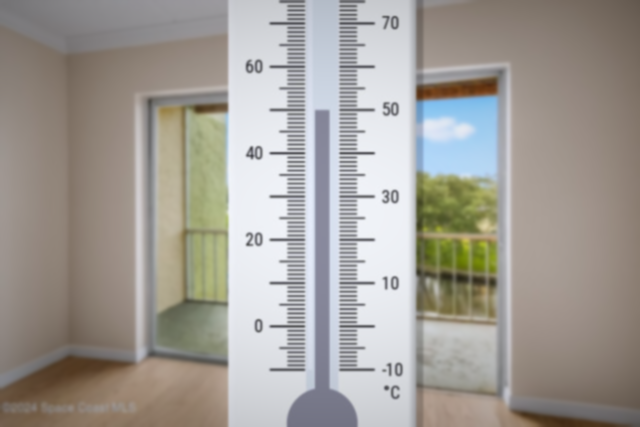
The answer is 50 °C
